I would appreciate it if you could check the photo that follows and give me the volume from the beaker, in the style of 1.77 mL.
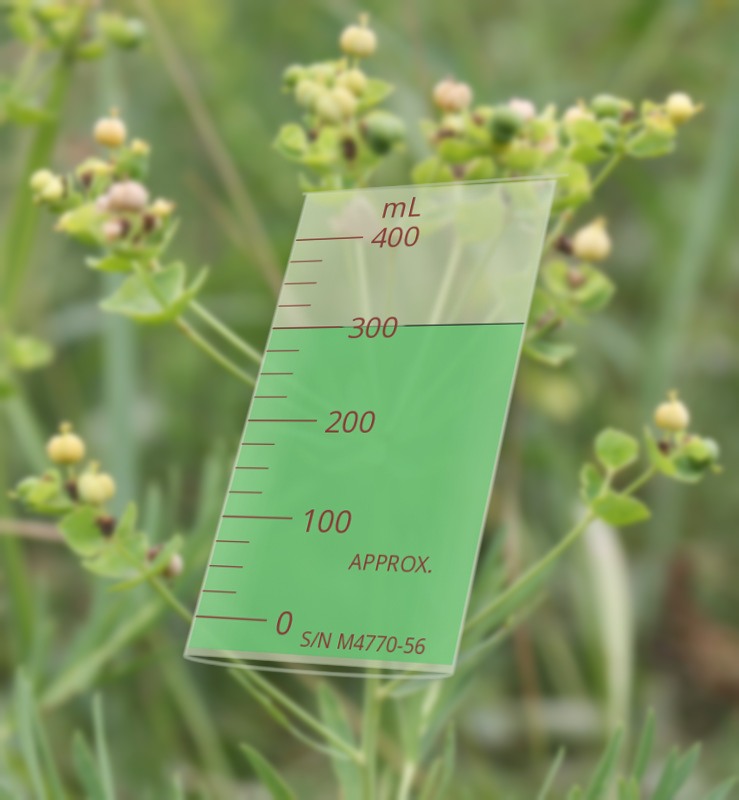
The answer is 300 mL
